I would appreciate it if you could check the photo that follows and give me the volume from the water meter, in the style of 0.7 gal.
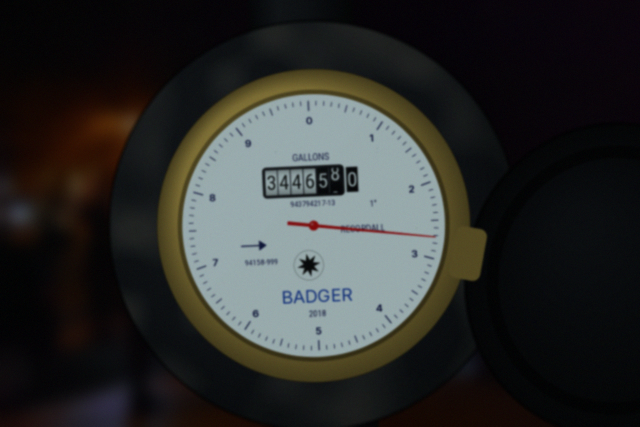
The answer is 3446582.7 gal
